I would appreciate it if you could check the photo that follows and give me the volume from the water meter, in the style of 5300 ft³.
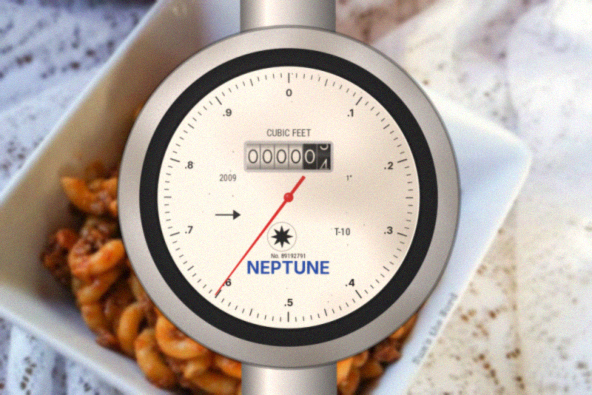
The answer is 3.60 ft³
